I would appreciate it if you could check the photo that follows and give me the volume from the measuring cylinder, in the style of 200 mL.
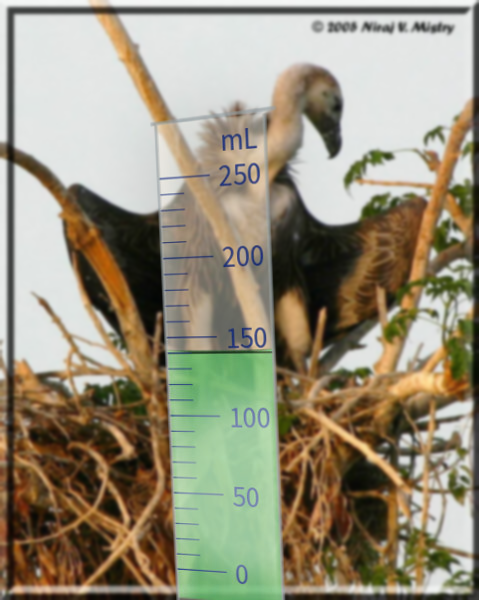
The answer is 140 mL
